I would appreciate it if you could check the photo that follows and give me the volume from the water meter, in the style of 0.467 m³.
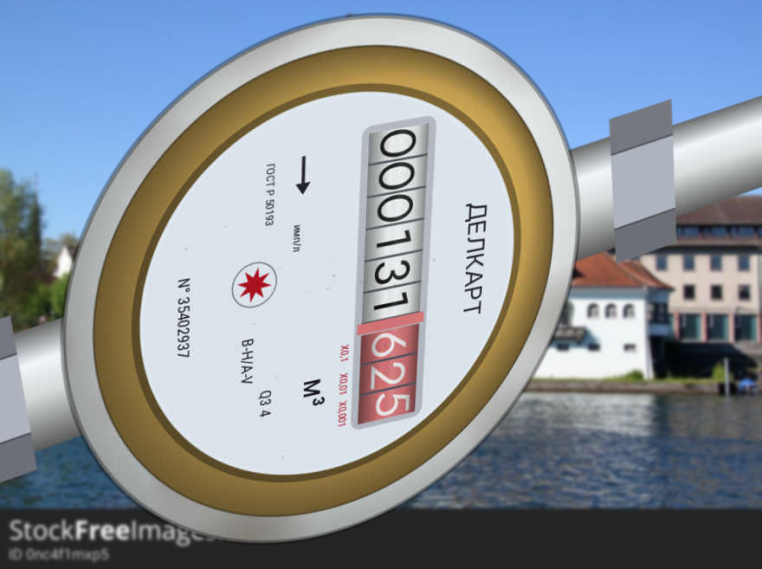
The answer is 131.625 m³
